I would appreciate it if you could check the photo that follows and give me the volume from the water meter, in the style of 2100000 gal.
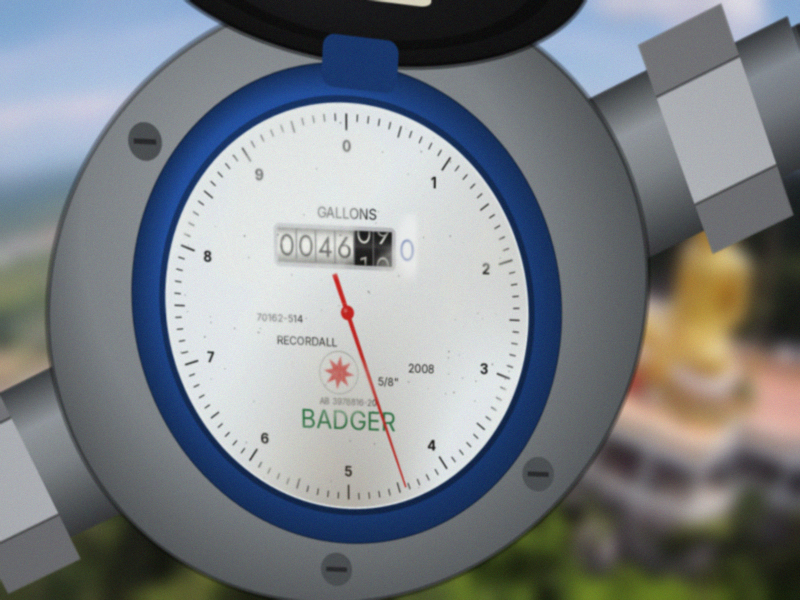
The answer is 46094.4 gal
